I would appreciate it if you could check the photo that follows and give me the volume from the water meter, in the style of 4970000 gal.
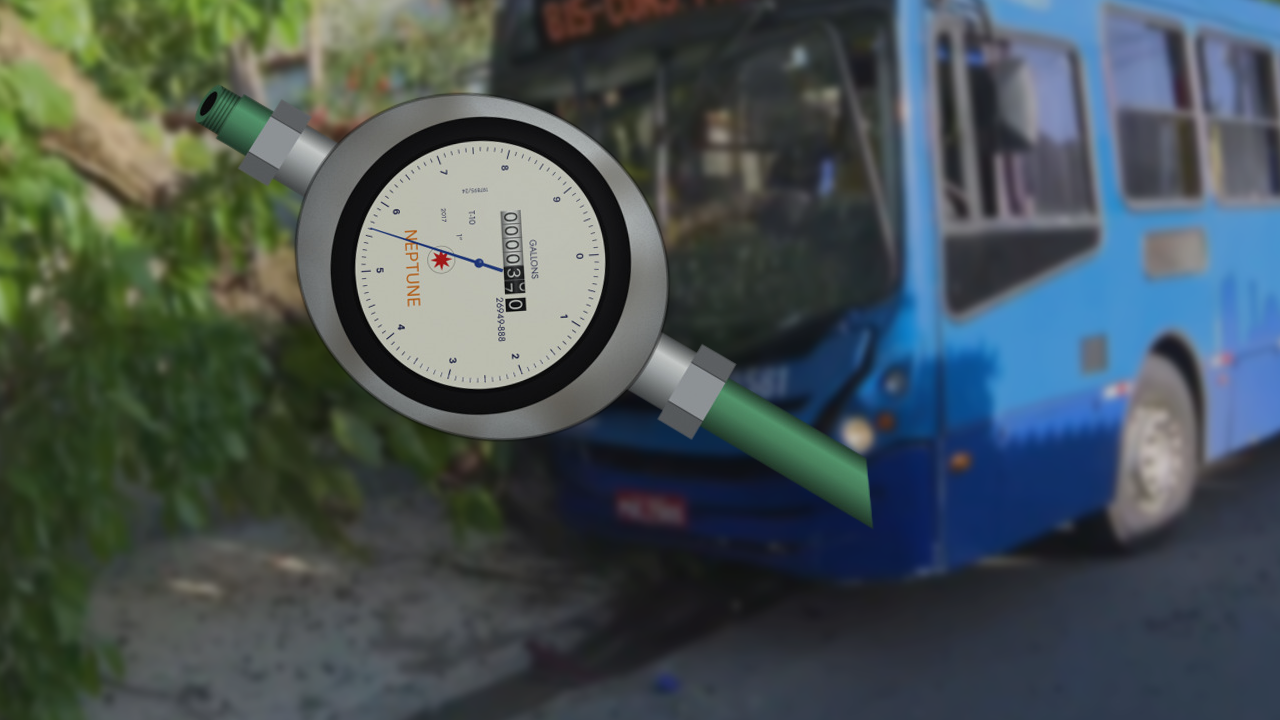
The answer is 365.6 gal
